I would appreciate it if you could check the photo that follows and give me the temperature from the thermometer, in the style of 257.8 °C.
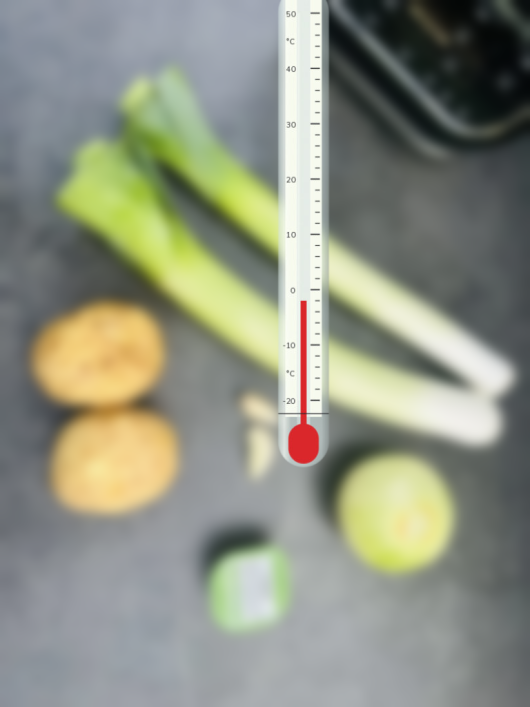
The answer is -2 °C
